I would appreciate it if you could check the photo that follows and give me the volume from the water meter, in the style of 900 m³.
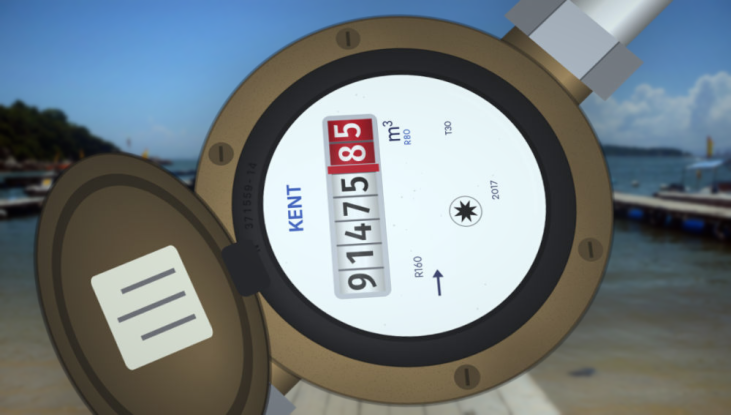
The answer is 91475.85 m³
